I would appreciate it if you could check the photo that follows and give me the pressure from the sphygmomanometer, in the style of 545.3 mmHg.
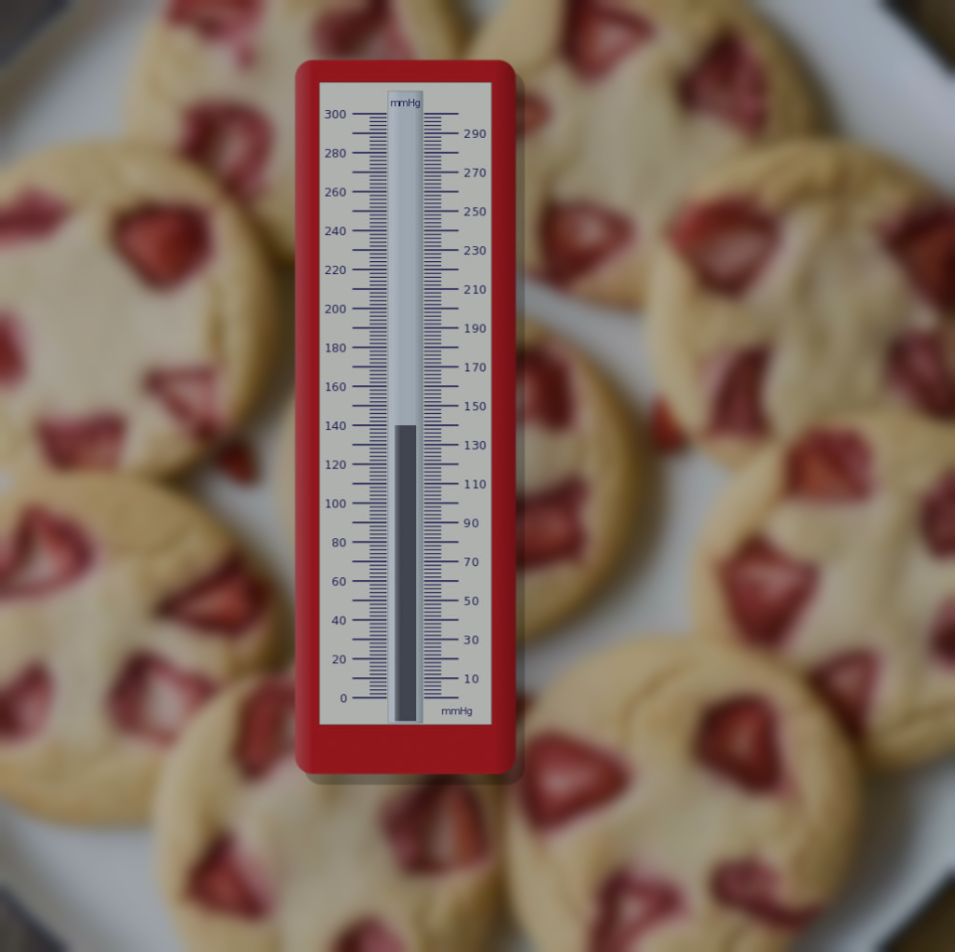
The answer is 140 mmHg
